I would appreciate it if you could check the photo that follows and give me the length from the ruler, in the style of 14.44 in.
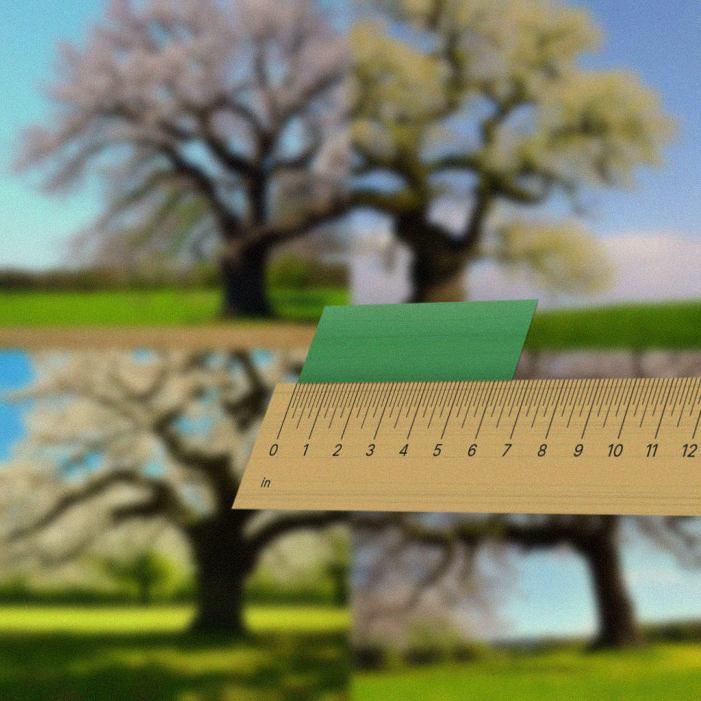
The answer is 6.5 in
